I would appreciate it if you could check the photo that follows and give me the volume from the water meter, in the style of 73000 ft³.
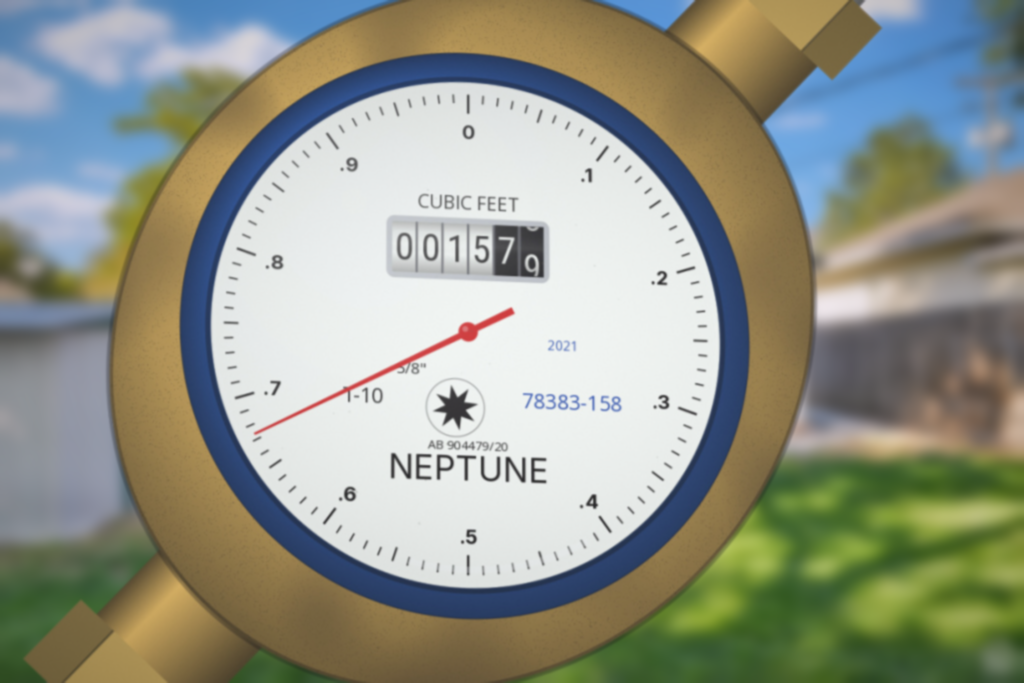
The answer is 1578.67 ft³
